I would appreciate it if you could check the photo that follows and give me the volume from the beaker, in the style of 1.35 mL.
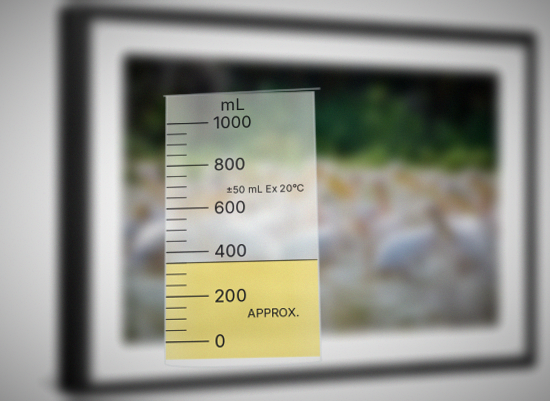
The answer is 350 mL
